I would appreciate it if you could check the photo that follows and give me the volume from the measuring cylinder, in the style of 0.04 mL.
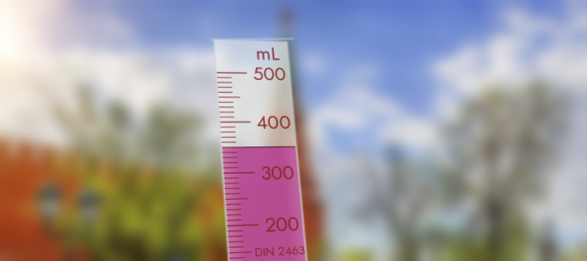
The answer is 350 mL
